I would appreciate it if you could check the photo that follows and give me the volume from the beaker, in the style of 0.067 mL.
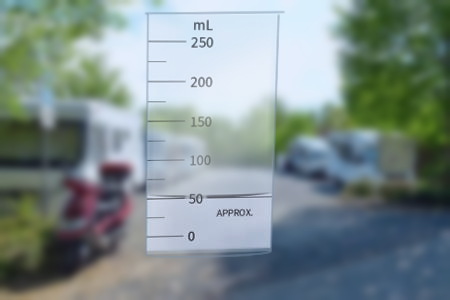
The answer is 50 mL
